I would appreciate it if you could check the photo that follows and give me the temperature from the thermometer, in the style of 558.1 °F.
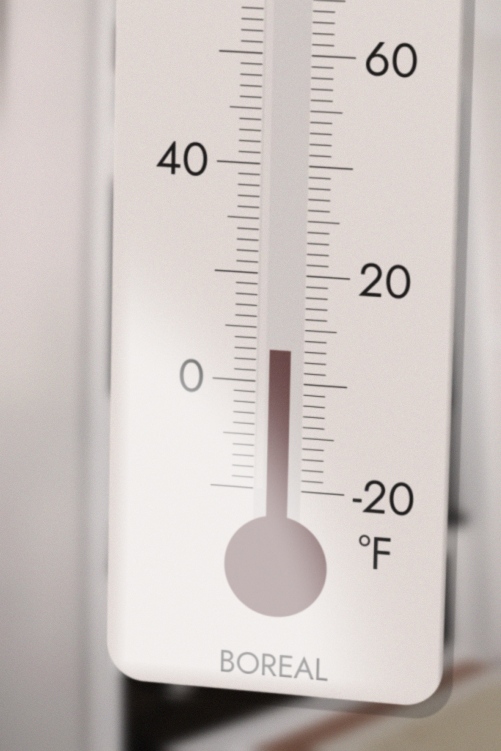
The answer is 6 °F
